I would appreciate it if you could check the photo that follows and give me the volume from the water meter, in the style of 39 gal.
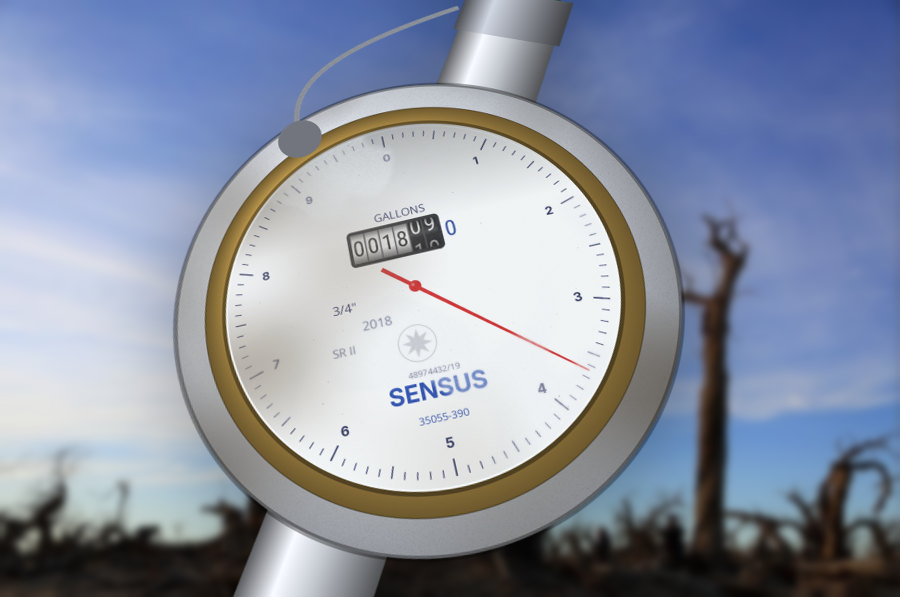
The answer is 18093.6 gal
